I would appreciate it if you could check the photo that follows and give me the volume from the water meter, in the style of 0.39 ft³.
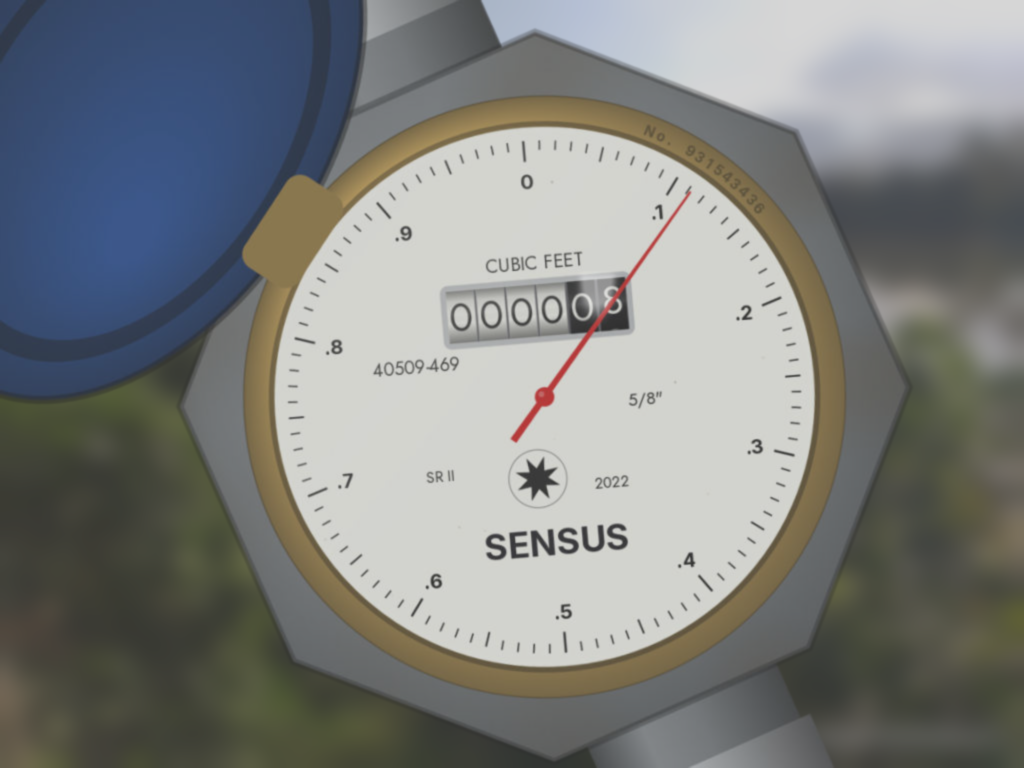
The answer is 8.11 ft³
